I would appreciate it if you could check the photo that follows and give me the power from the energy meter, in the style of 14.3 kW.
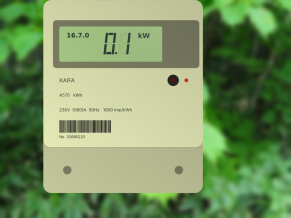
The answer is 0.1 kW
